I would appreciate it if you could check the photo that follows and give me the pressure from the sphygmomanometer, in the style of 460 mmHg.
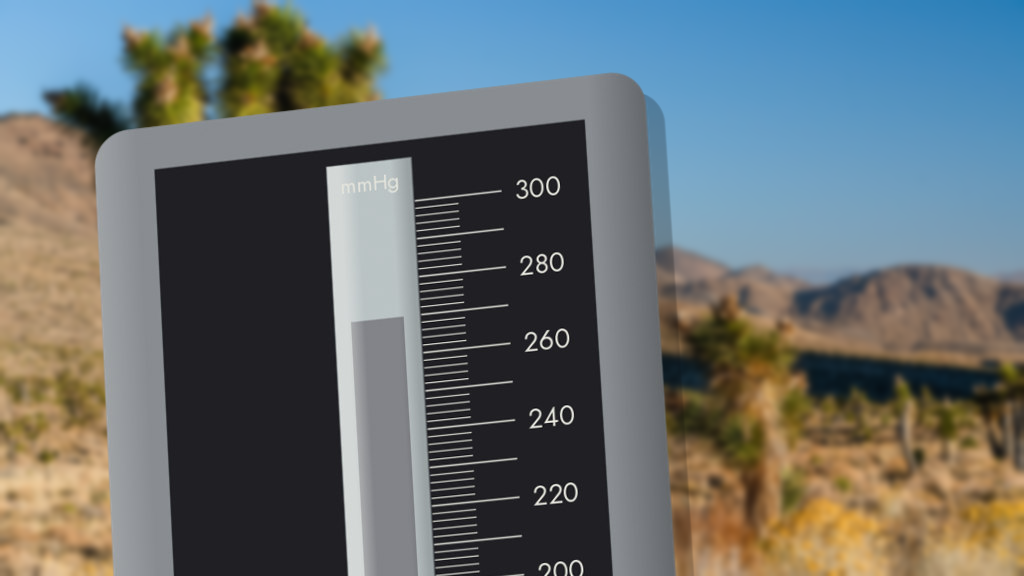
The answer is 270 mmHg
